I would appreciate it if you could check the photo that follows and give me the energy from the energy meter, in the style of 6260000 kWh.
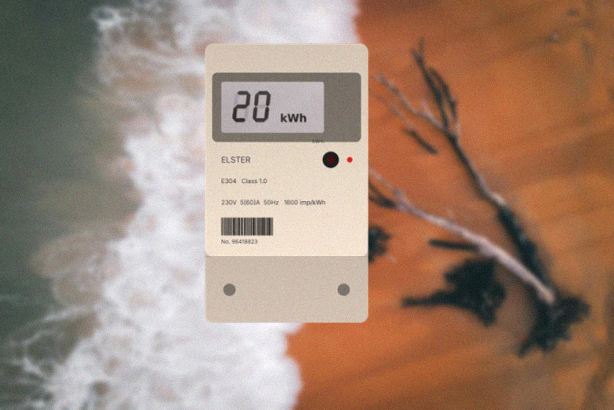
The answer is 20 kWh
